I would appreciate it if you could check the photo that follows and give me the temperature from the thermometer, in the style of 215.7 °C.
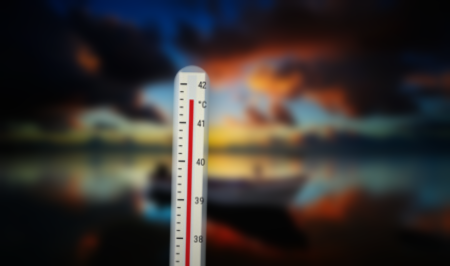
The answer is 41.6 °C
